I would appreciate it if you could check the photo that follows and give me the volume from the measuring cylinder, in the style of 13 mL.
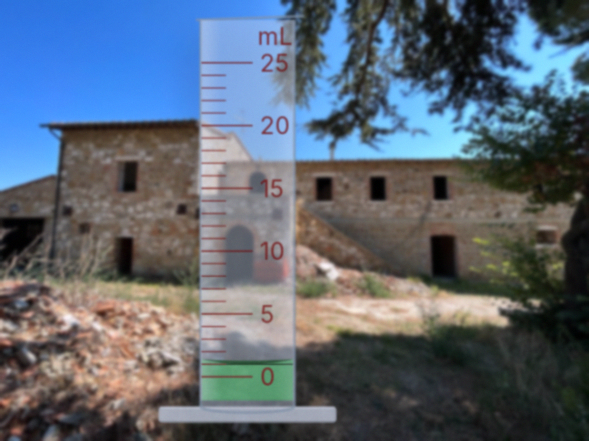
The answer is 1 mL
